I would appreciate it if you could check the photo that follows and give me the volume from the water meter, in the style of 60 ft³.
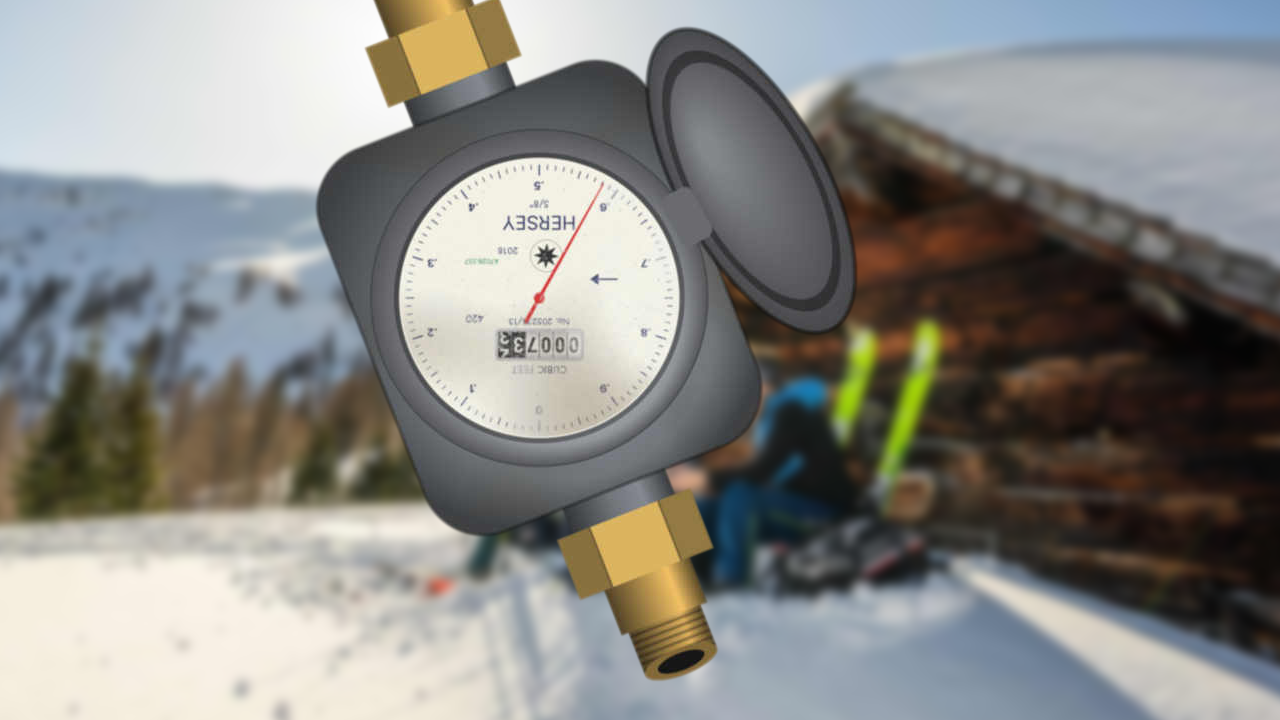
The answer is 732.58 ft³
